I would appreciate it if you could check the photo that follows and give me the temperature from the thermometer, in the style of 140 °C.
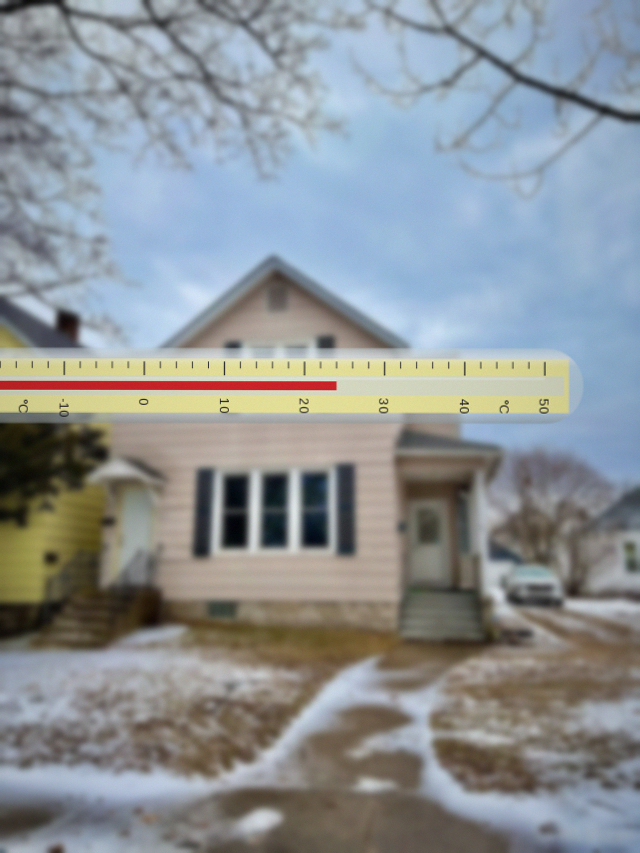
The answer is 24 °C
